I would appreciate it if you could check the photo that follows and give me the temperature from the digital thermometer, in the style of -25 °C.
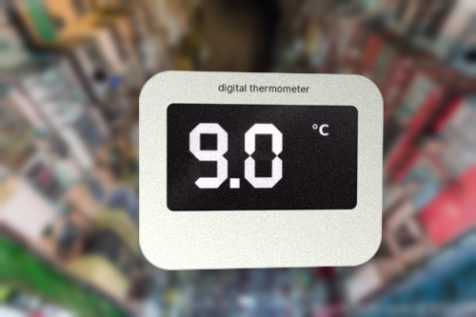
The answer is 9.0 °C
